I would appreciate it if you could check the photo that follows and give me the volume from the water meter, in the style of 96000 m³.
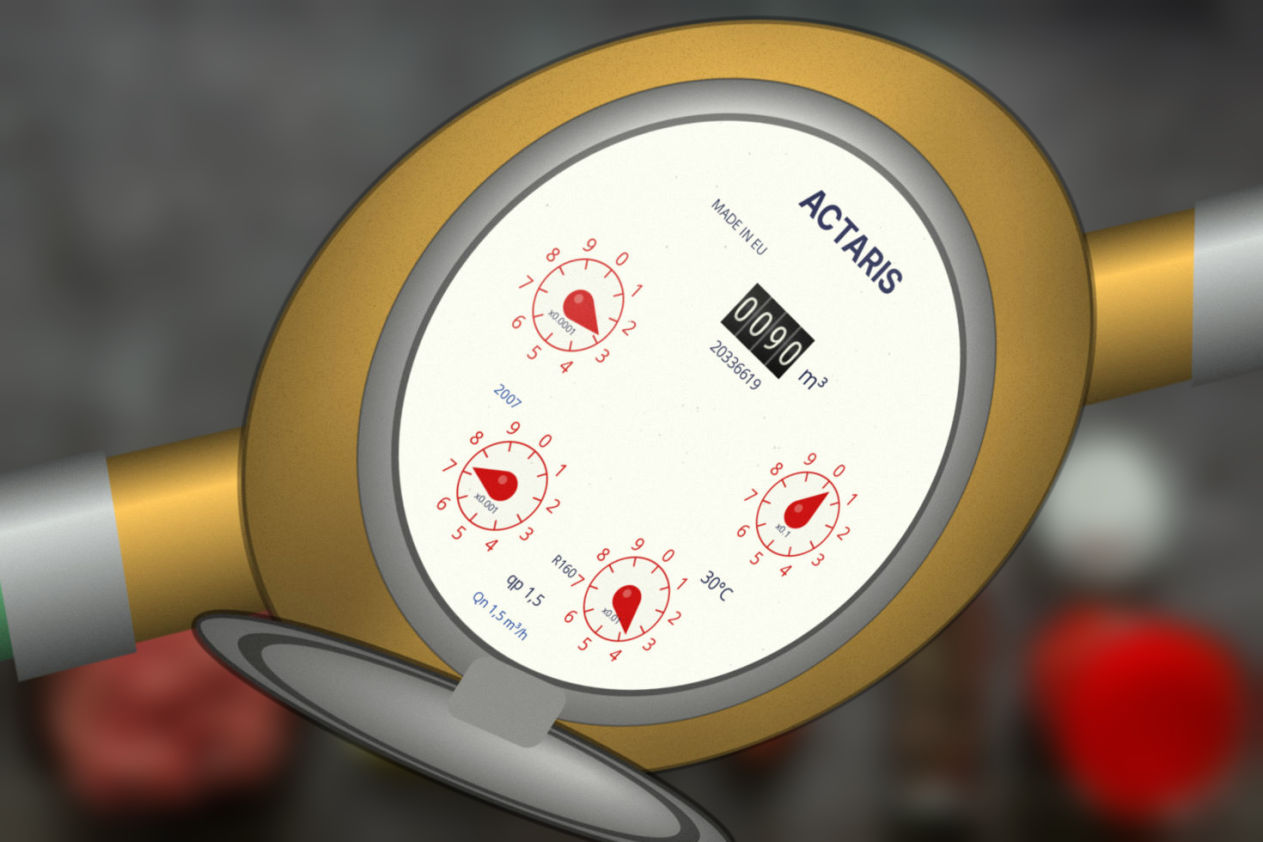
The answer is 90.0372 m³
